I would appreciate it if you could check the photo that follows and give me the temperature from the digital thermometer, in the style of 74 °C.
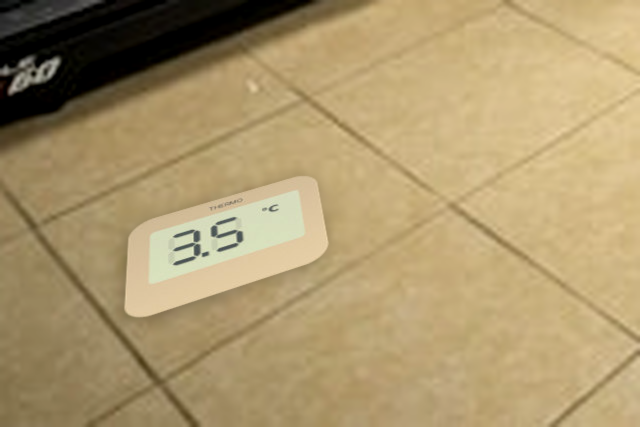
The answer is 3.5 °C
